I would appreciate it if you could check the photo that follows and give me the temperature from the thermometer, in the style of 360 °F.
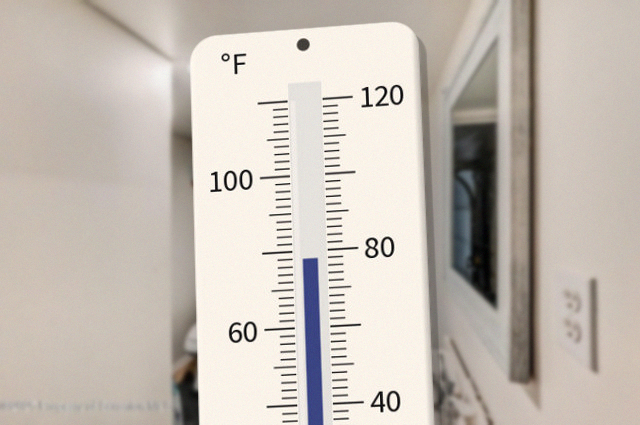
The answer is 78 °F
